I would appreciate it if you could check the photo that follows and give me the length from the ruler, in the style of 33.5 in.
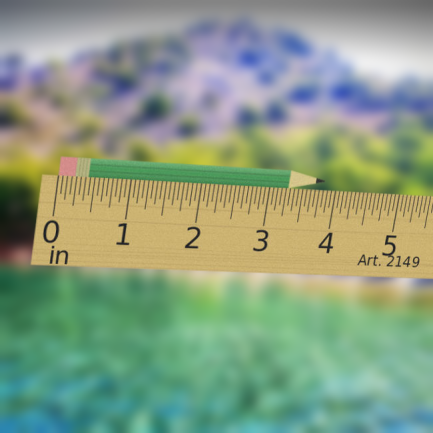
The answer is 3.8125 in
